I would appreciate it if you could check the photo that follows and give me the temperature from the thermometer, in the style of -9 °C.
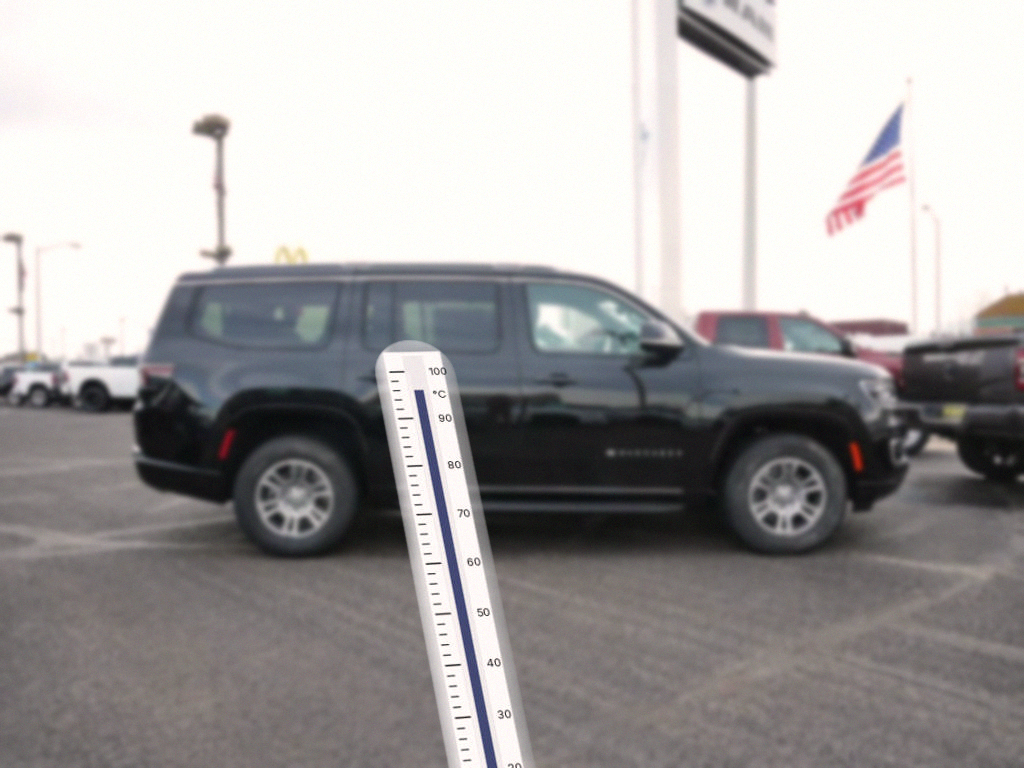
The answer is 96 °C
